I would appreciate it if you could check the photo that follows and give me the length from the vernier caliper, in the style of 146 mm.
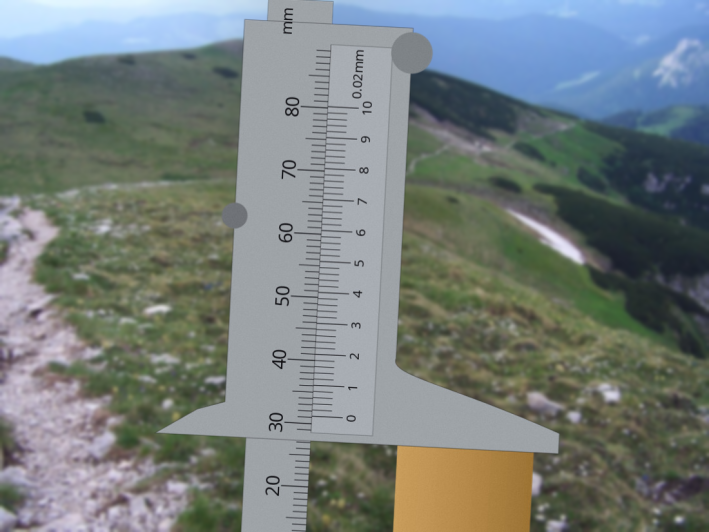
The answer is 31.2 mm
